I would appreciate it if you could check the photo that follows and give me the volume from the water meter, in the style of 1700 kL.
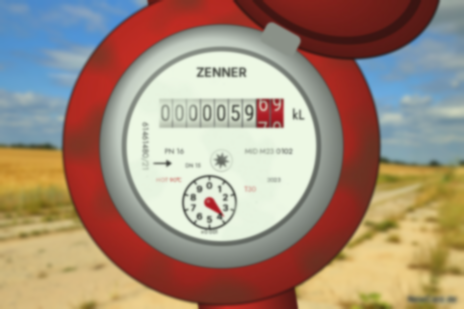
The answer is 59.693 kL
